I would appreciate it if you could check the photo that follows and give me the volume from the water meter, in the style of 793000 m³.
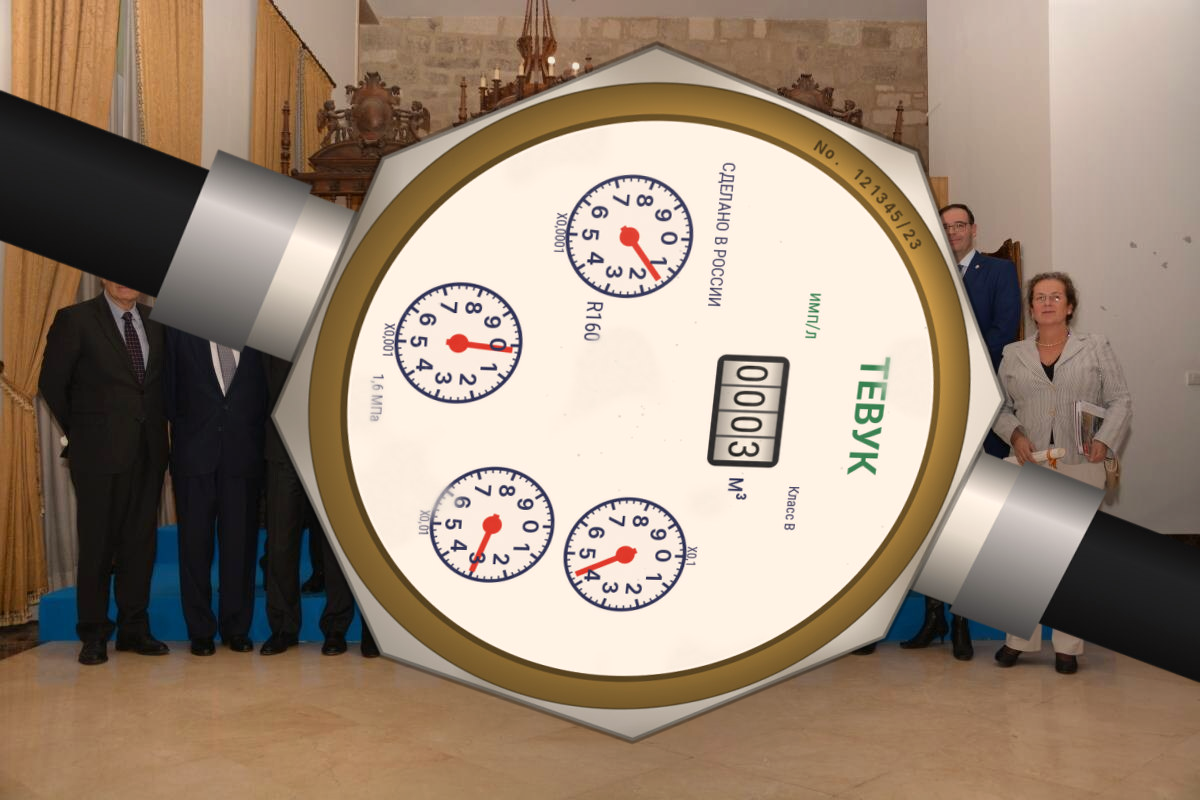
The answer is 3.4301 m³
